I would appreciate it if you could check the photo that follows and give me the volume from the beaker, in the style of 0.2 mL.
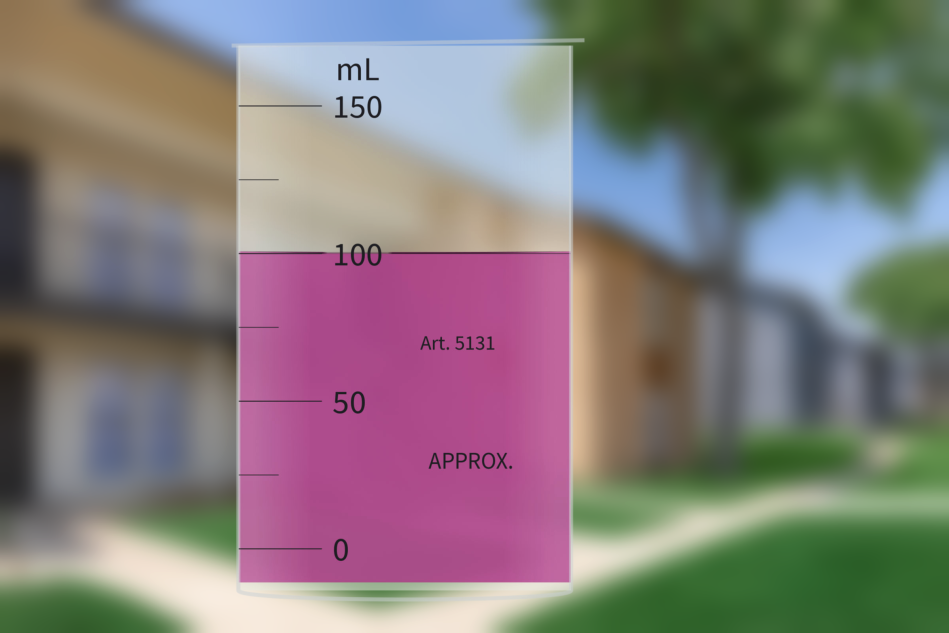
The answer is 100 mL
